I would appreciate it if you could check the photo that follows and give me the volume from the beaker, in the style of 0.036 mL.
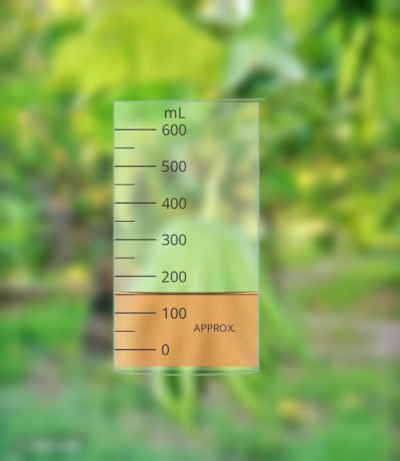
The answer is 150 mL
